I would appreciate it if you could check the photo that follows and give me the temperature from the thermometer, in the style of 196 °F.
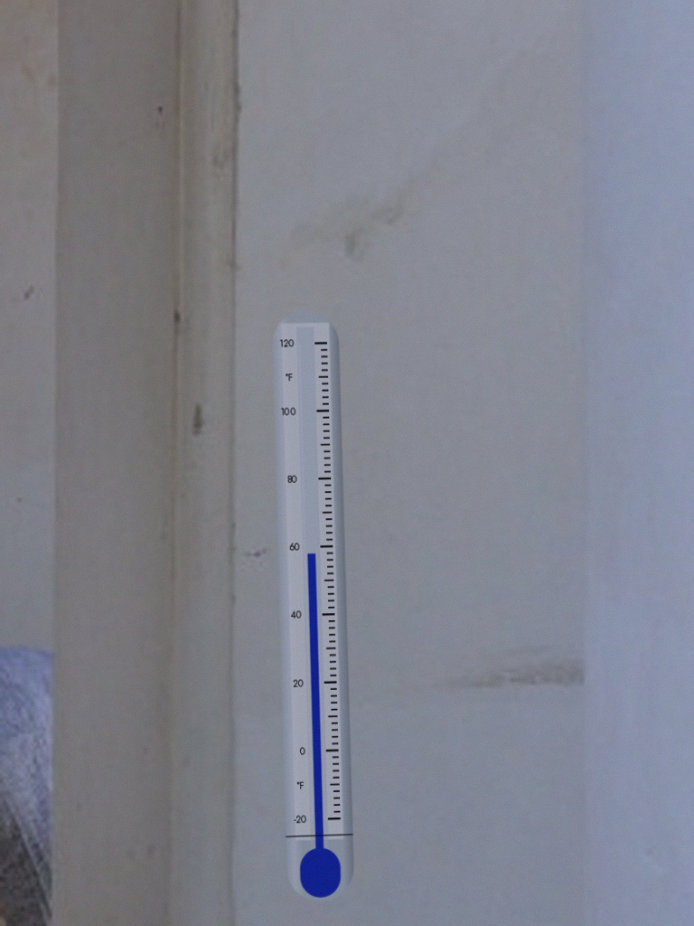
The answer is 58 °F
